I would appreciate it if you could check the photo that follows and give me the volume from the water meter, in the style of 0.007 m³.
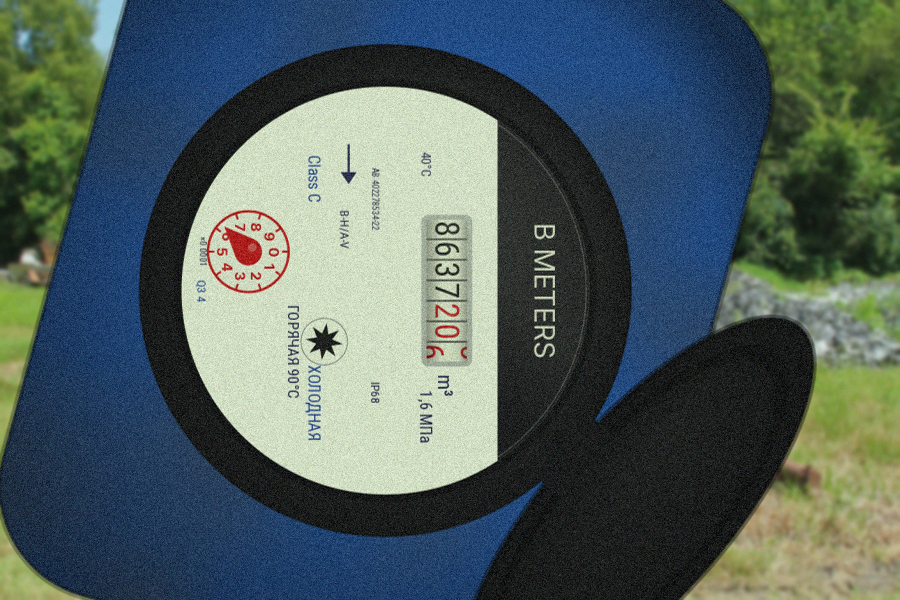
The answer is 8637.2056 m³
